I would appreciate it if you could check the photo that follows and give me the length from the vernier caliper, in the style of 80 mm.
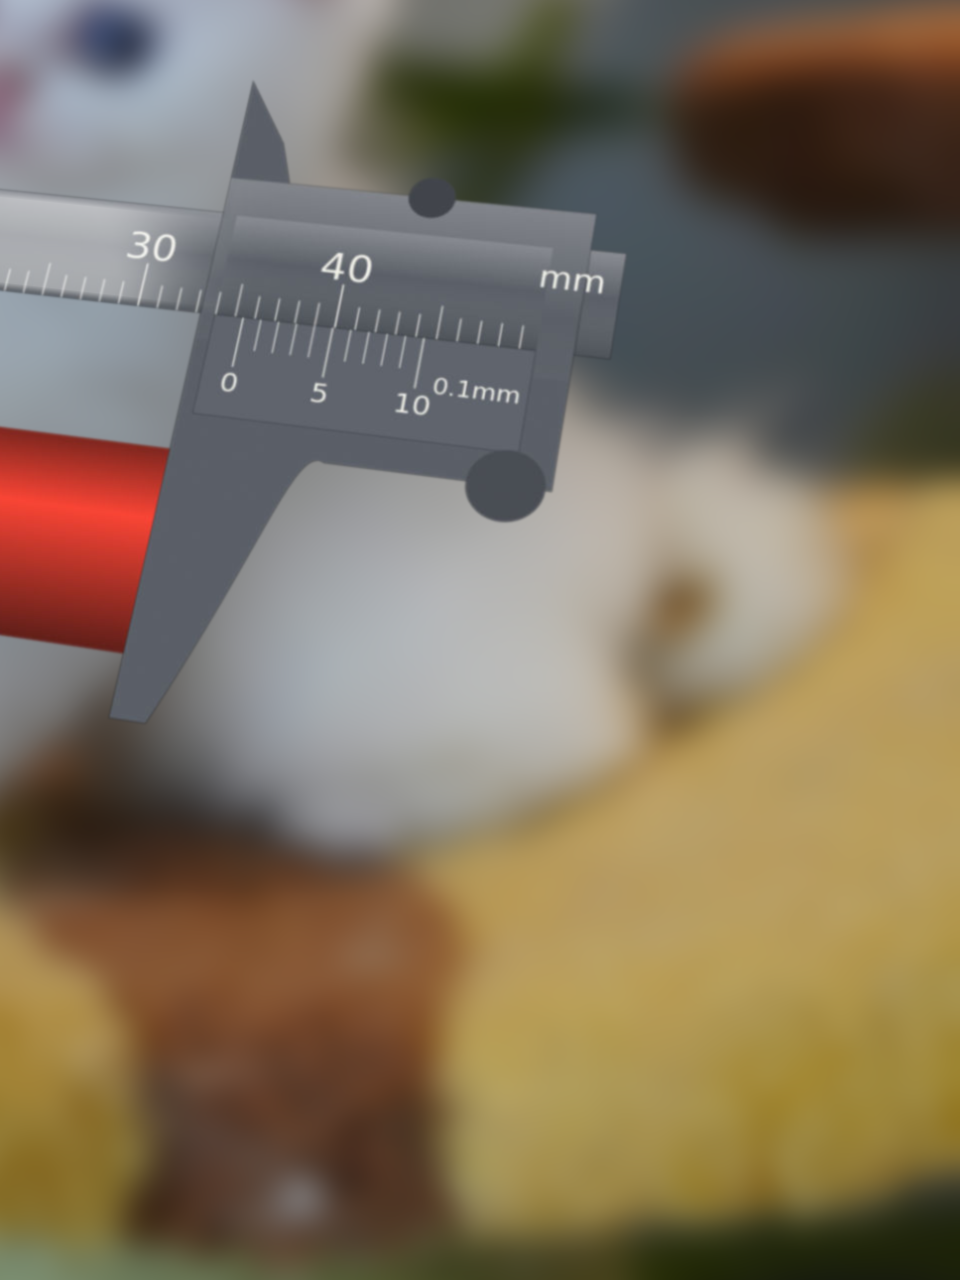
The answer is 35.4 mm
